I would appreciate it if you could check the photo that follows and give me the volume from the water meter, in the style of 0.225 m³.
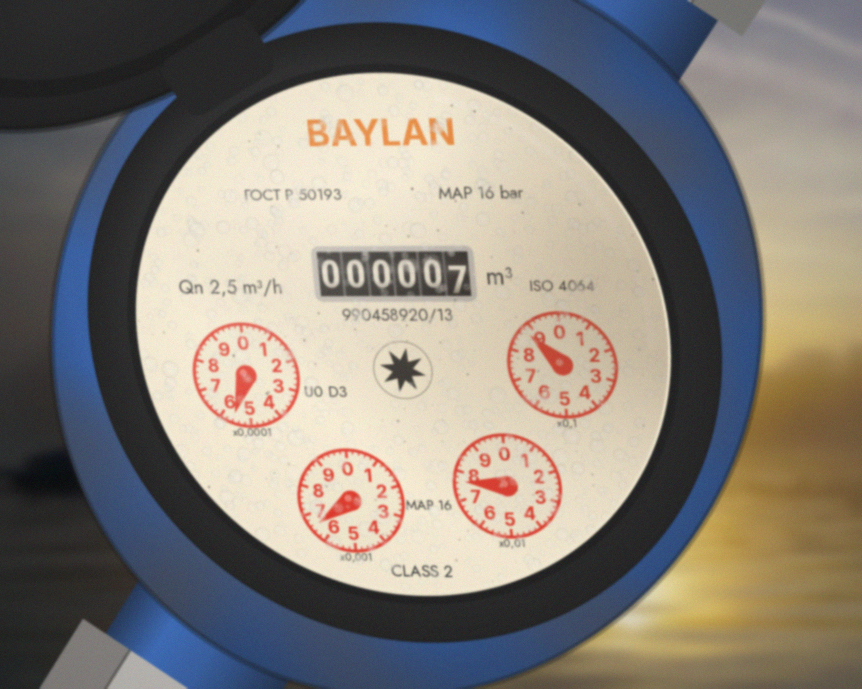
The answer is 6.8765 m³
